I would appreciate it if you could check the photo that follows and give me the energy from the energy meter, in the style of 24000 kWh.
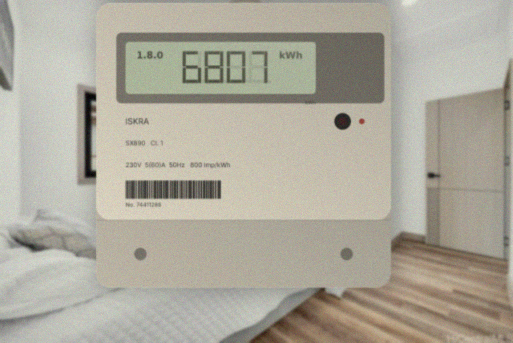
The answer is 6807 kWh
